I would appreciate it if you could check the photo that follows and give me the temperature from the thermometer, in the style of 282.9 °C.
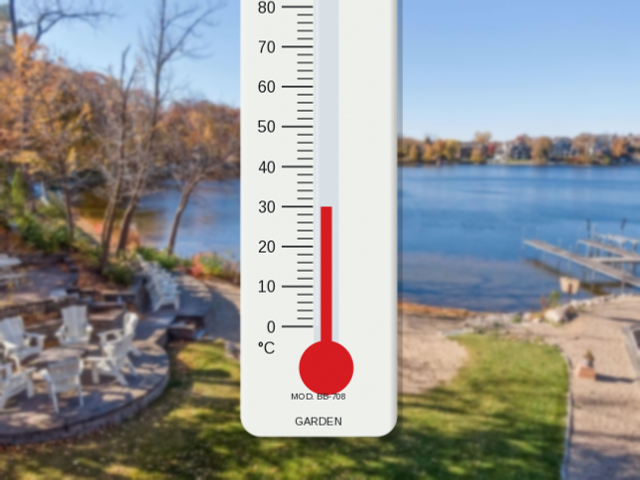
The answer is 30 °C
